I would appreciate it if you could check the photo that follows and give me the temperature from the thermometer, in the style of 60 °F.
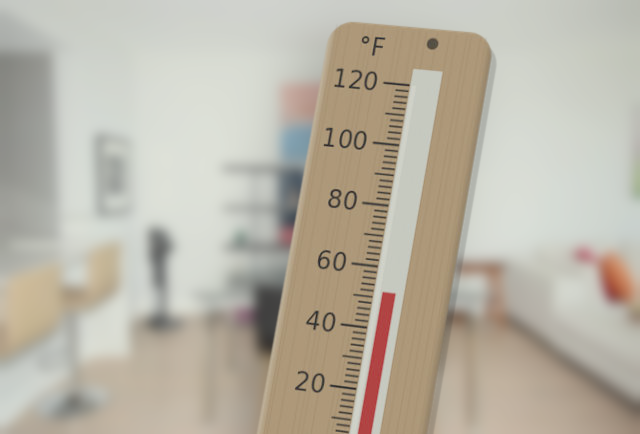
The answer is 52 °F
